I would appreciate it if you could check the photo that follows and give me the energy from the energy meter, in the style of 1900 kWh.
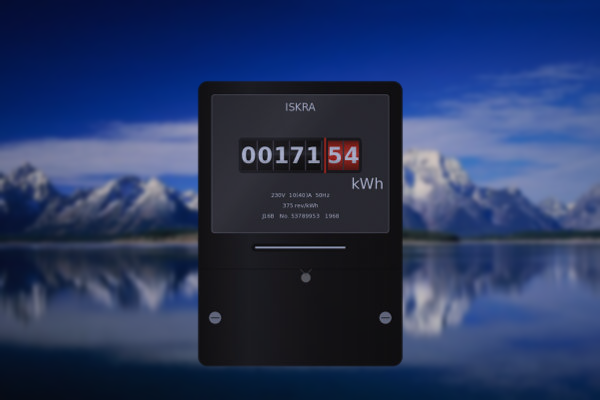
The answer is 171.54 kWh
